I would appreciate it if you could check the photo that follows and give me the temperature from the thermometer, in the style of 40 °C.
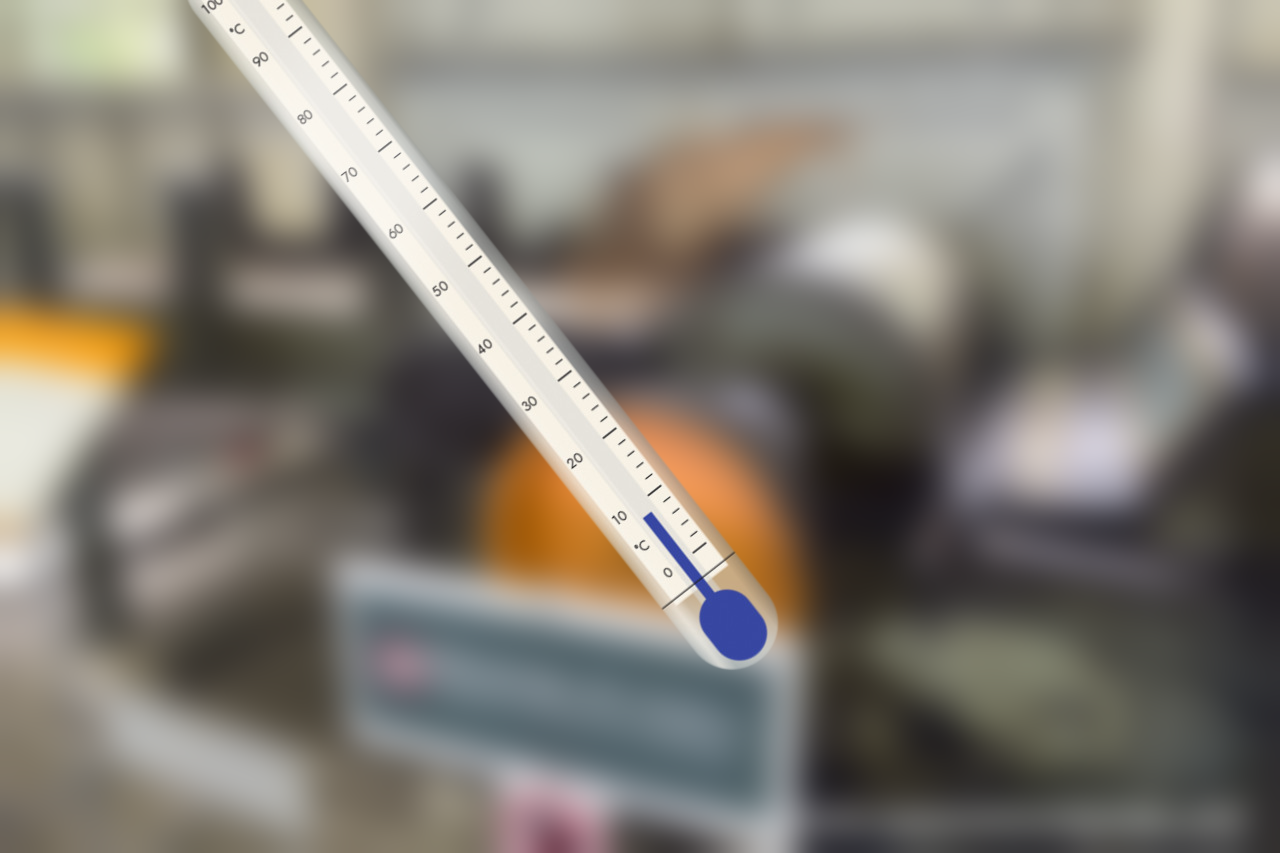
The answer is 8 °C
